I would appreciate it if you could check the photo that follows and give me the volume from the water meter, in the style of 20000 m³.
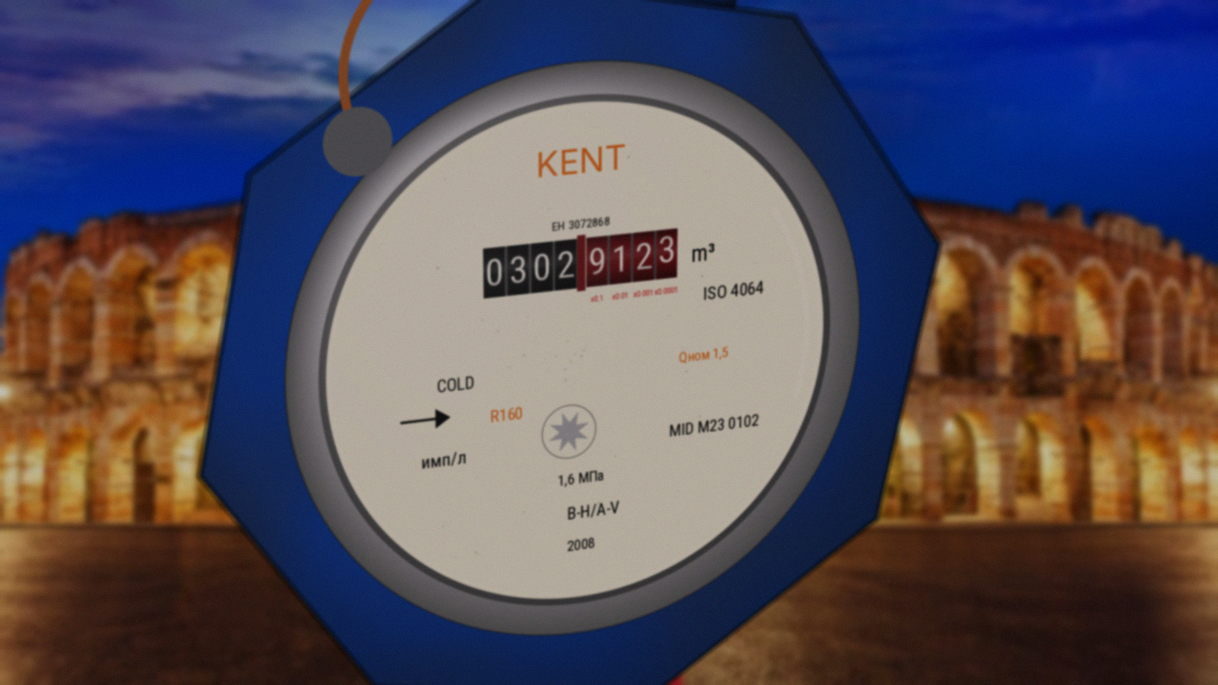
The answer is 302.9123 m³
